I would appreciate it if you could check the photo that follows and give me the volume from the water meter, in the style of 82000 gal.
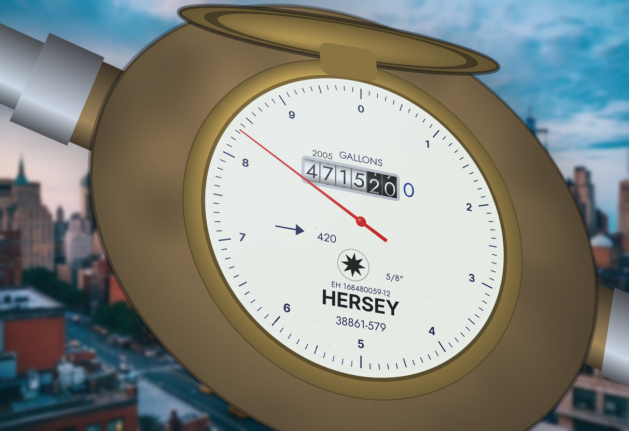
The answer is 4715198.3 gal
